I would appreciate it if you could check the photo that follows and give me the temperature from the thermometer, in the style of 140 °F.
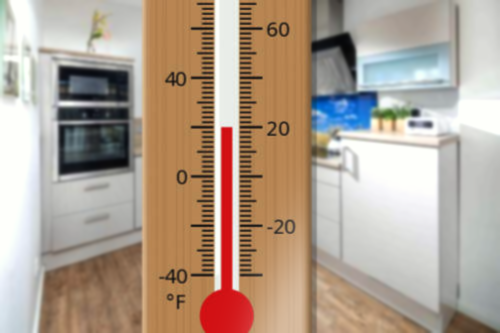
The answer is 20 °F
